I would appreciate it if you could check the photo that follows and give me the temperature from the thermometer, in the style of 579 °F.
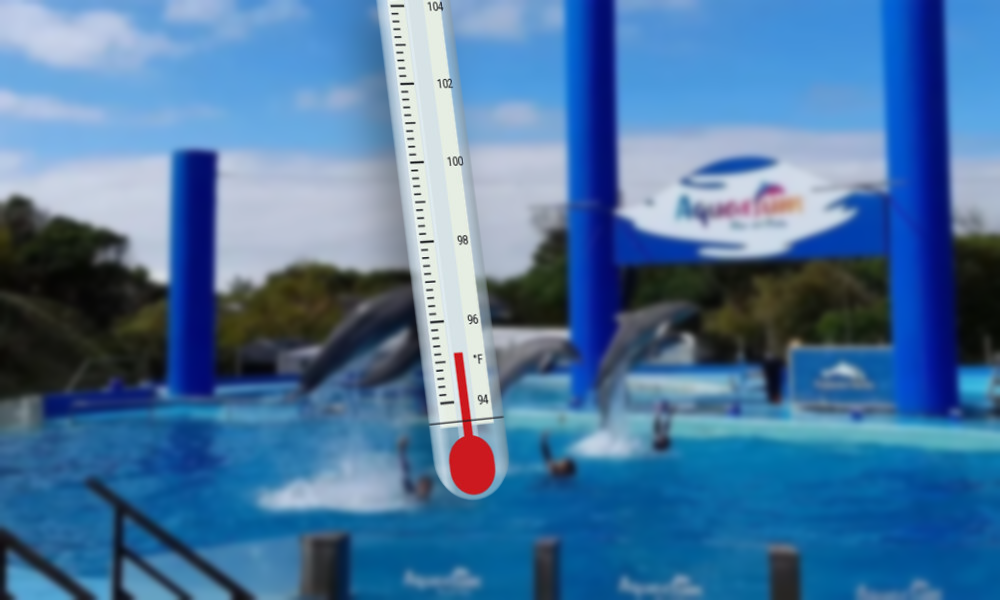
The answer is 95.2 °F
